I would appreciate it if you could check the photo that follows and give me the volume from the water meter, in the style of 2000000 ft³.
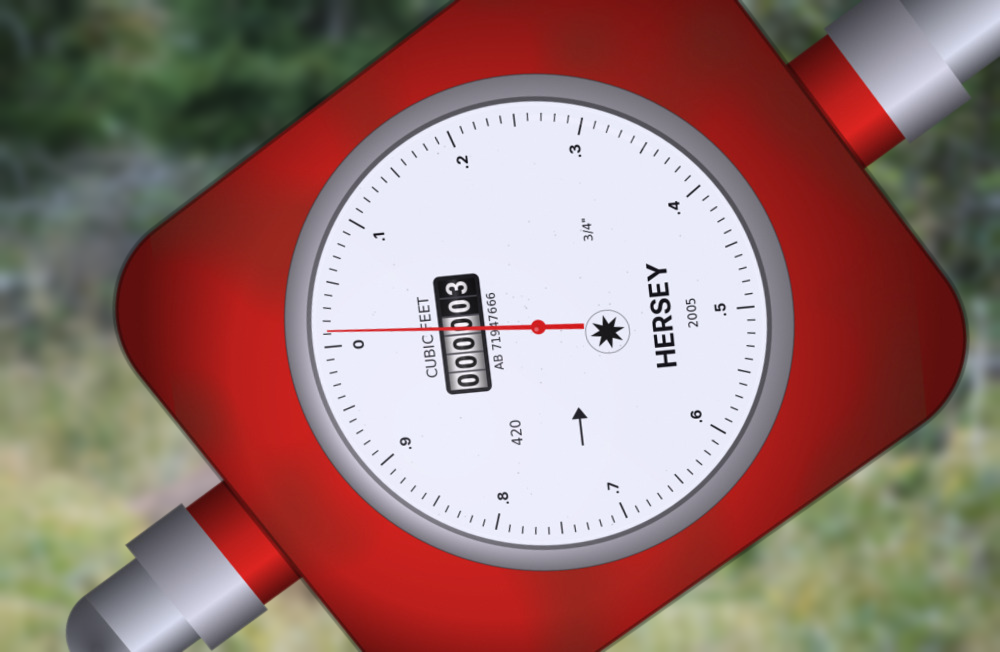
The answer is 3.01 ft³
